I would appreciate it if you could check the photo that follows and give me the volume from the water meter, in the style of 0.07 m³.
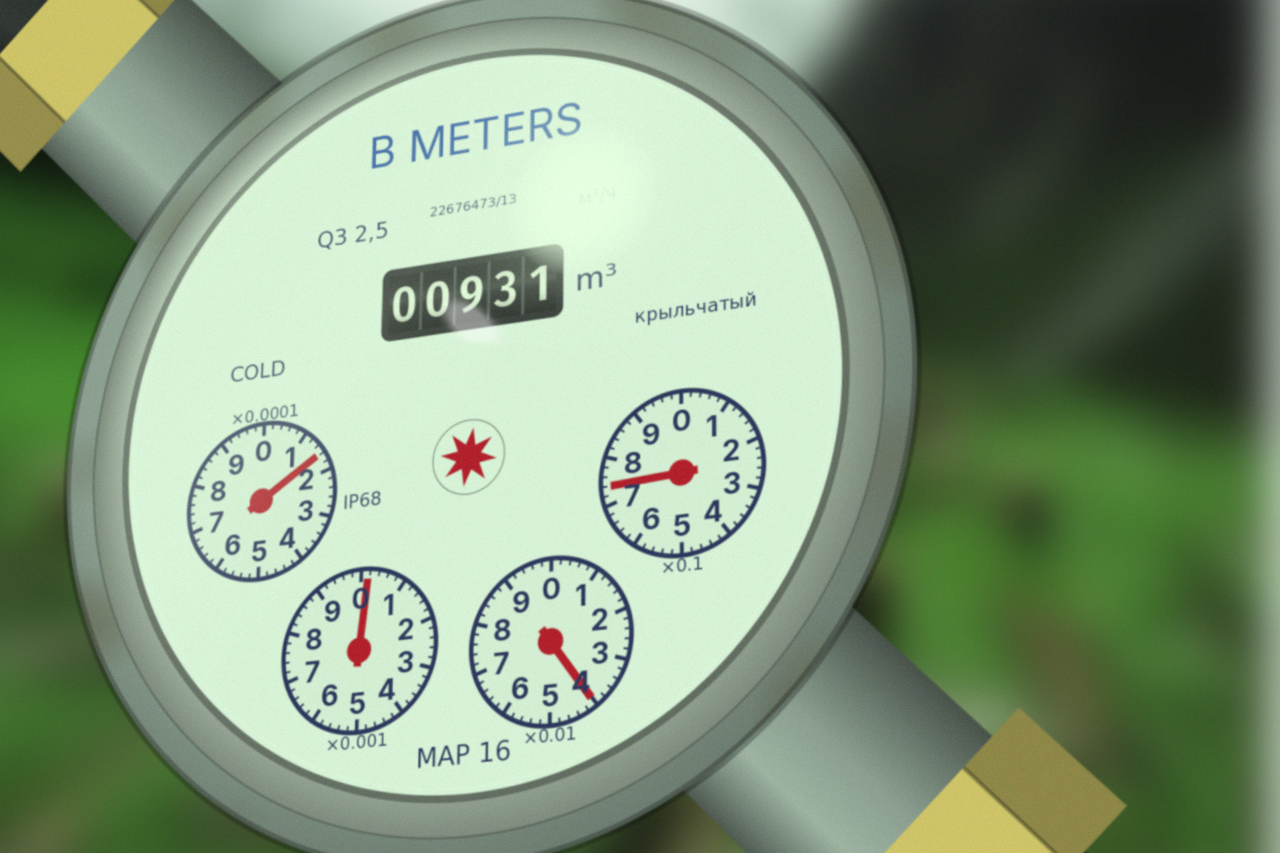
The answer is 931.7401 m³
